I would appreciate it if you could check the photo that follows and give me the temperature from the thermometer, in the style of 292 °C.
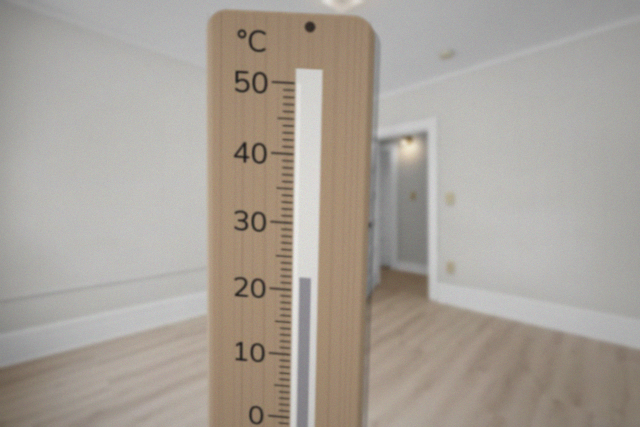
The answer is 22 °C
